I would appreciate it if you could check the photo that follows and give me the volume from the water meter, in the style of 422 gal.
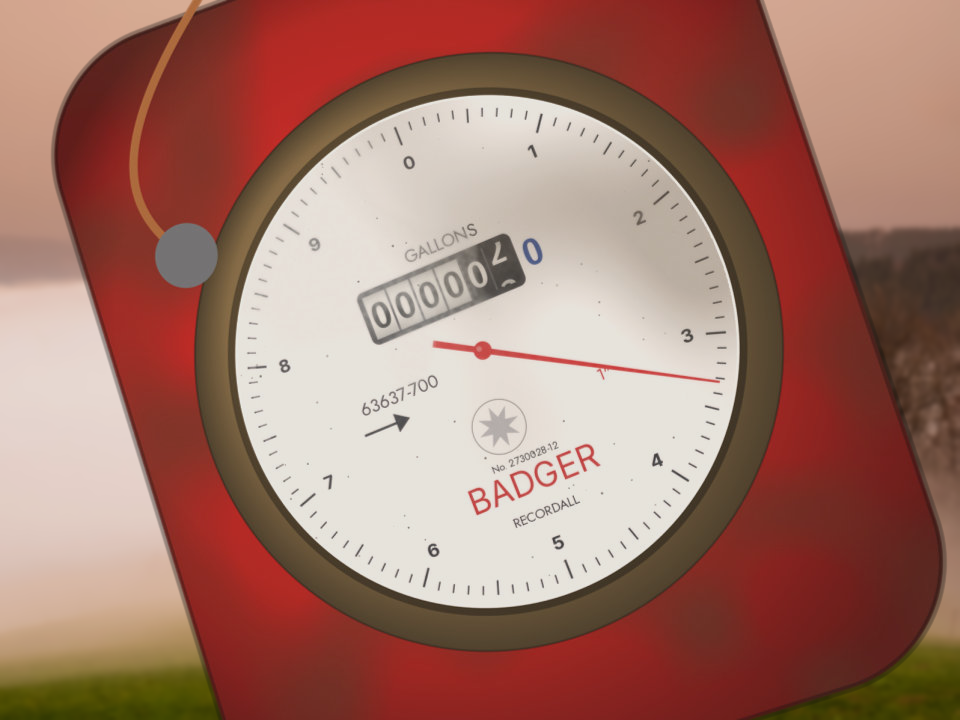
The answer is 23.3 gal
